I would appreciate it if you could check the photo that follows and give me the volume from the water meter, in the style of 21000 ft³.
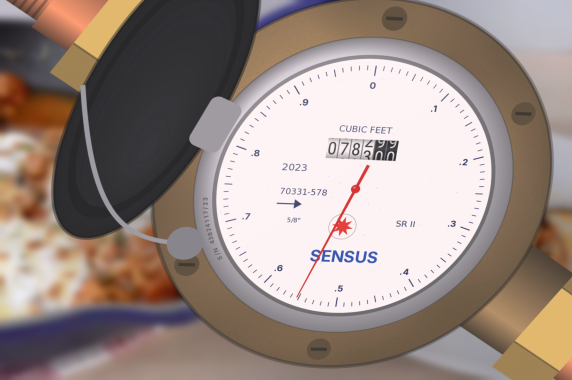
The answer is 78299.55 ft³
